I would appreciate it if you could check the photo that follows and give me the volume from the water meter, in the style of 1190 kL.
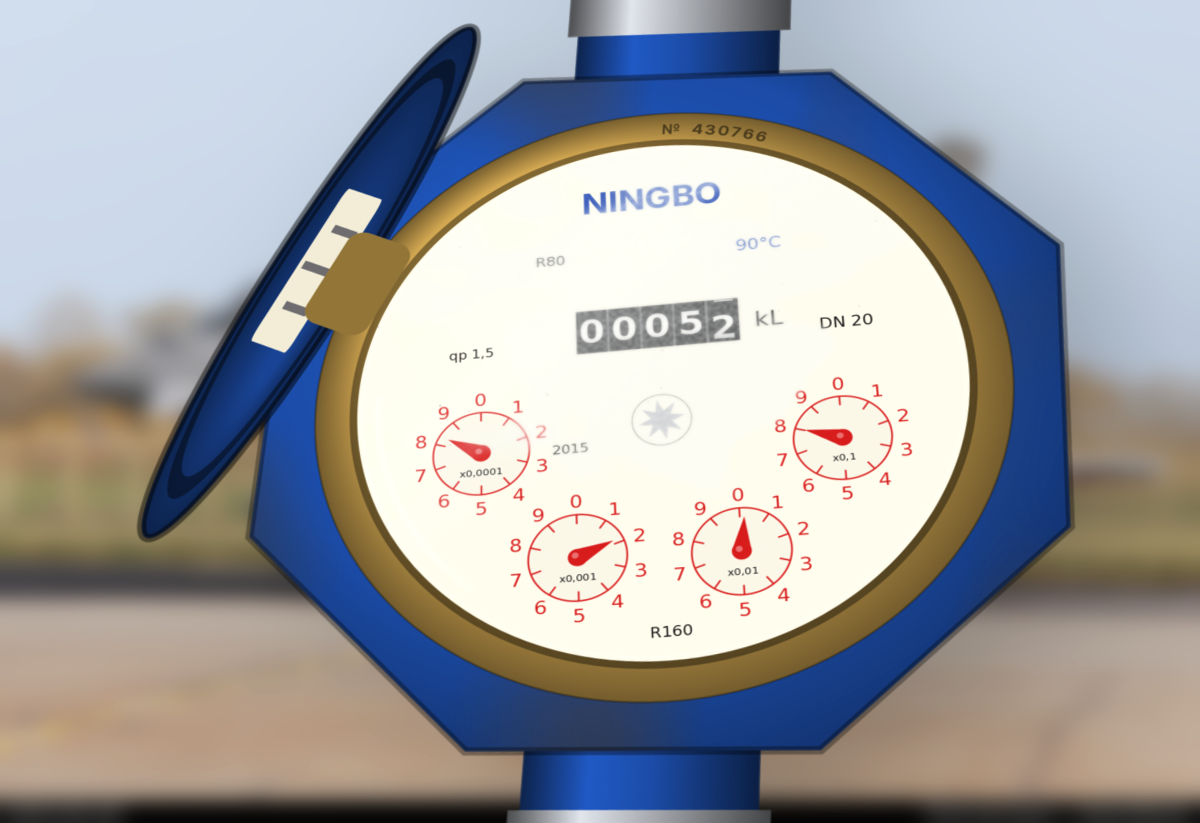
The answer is 51.8018 kL
